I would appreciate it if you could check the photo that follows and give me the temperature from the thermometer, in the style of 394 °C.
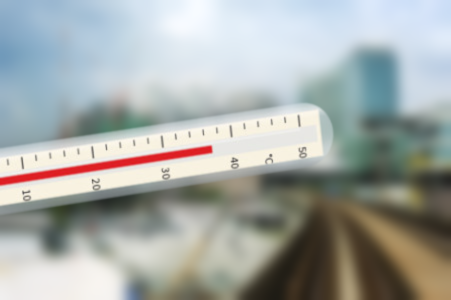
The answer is 37 °C
